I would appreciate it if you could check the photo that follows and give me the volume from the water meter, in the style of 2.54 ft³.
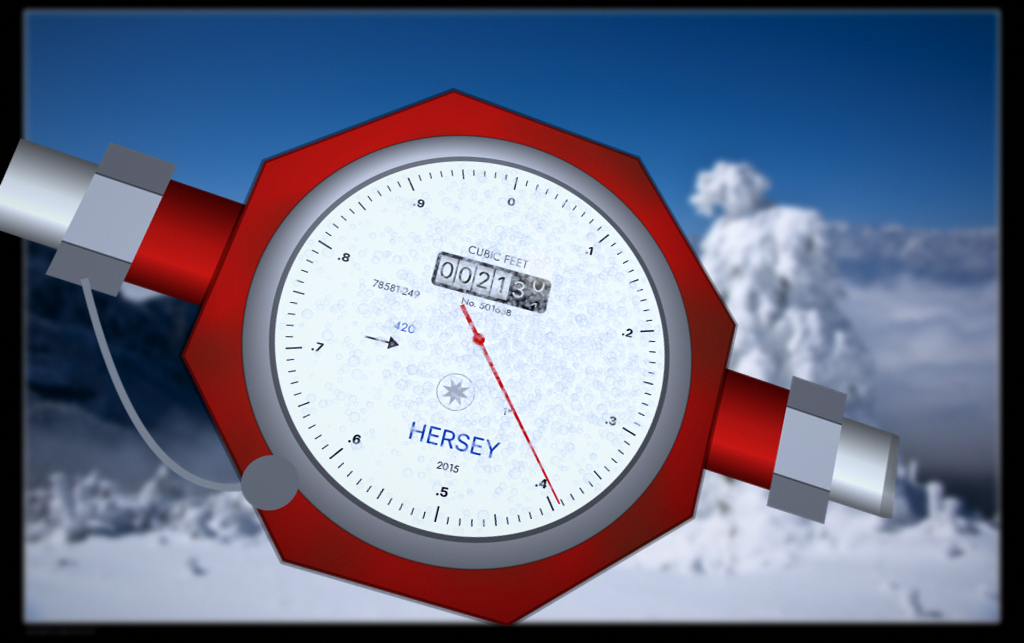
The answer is 2130.39 ft³
